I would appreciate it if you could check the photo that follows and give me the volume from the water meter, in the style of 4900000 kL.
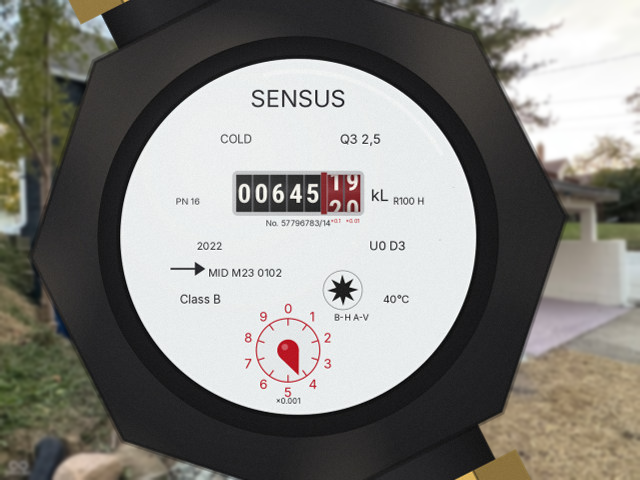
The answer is 645.194 kL
